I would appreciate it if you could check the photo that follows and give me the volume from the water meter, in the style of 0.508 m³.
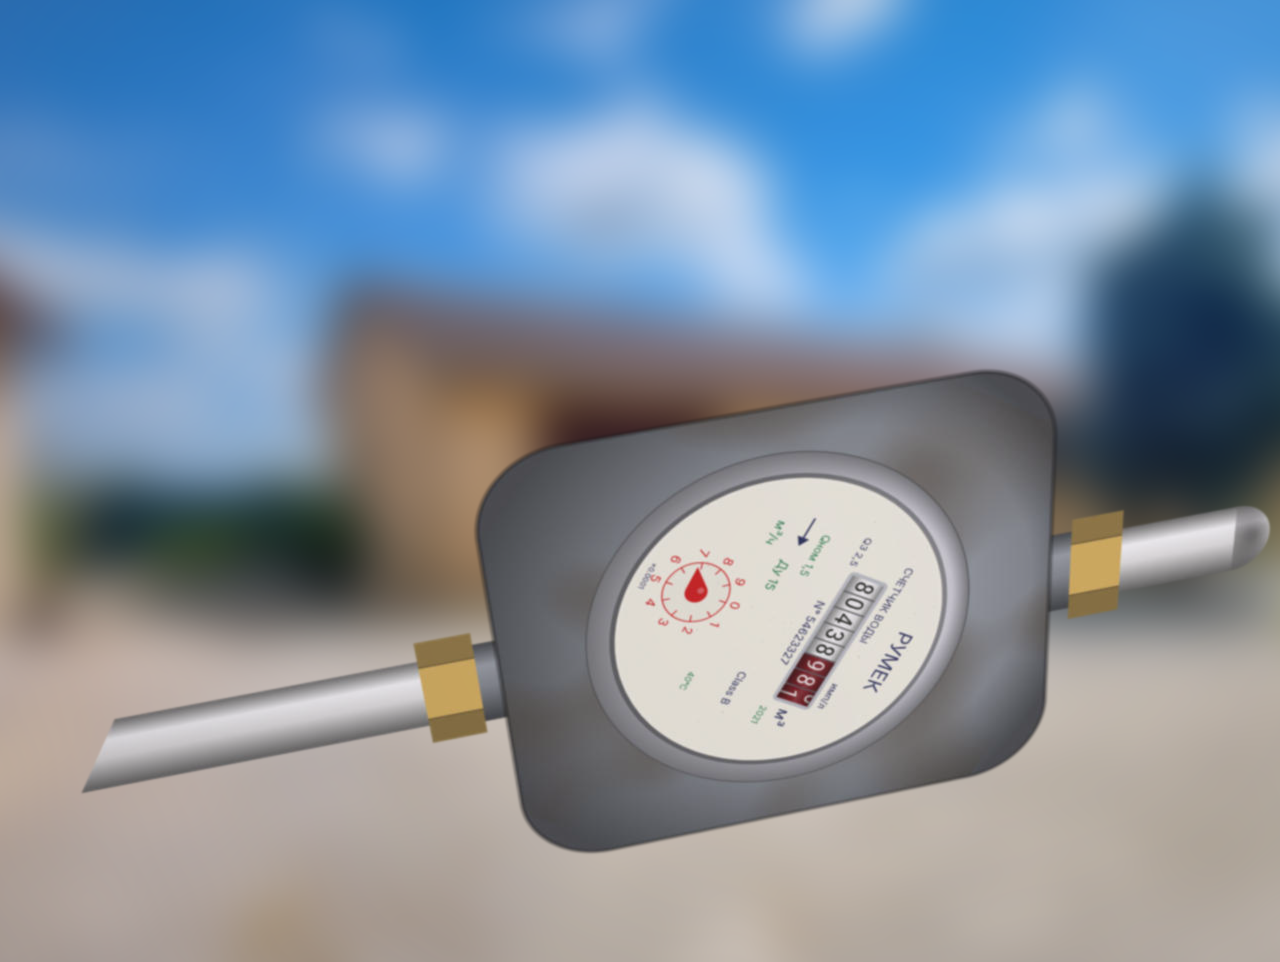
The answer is 80438.9806 m³
